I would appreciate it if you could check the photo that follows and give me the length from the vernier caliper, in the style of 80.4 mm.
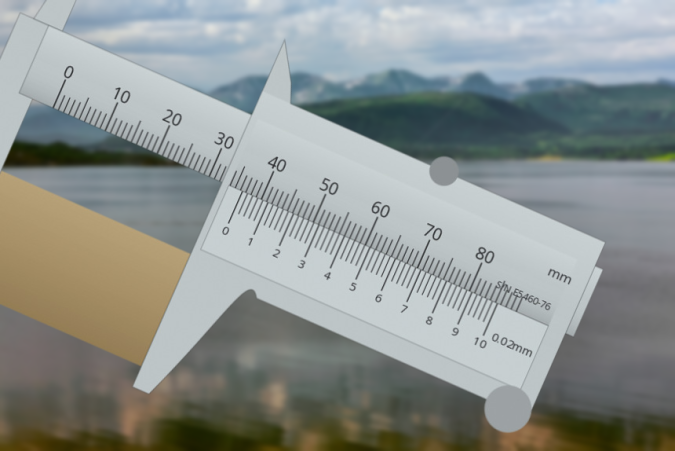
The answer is 36.4 mm
